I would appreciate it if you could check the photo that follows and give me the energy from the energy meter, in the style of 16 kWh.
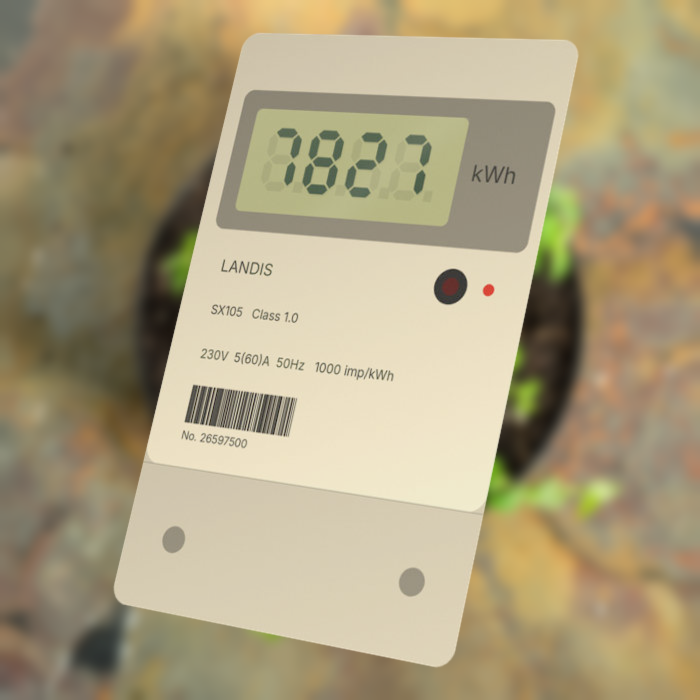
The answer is 7827 kWh
